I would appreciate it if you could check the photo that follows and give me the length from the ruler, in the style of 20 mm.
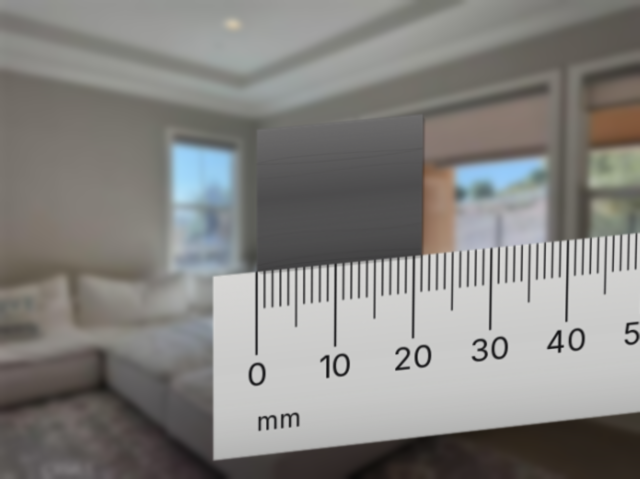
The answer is 21 mm
